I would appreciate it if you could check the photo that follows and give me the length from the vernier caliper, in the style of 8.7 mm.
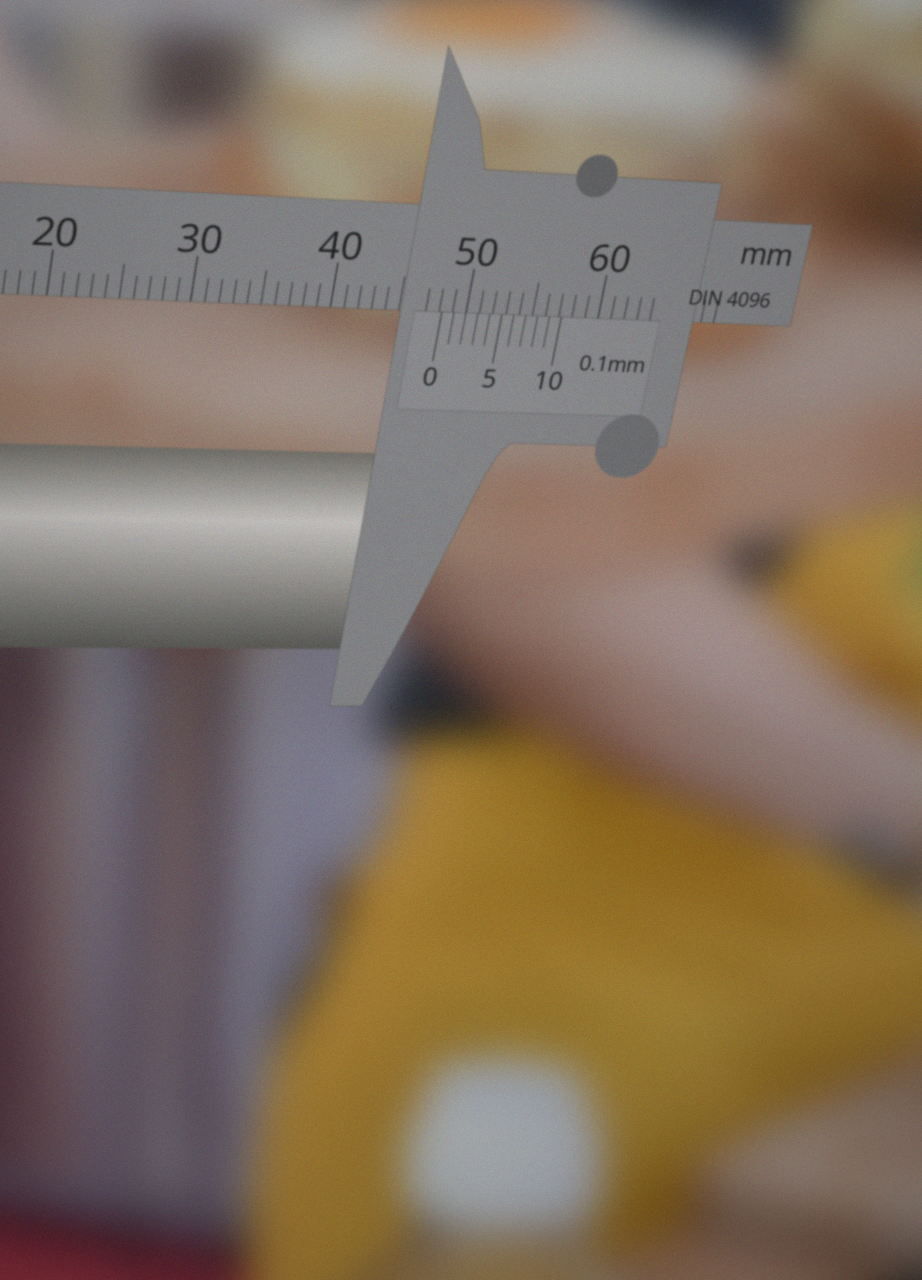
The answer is 48.2 mm
